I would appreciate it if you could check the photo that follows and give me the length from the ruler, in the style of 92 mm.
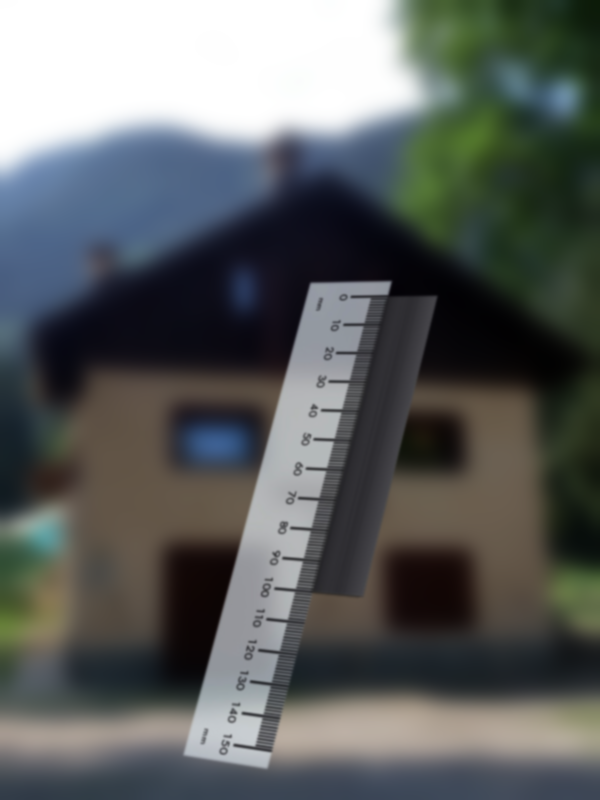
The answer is 100 mm
